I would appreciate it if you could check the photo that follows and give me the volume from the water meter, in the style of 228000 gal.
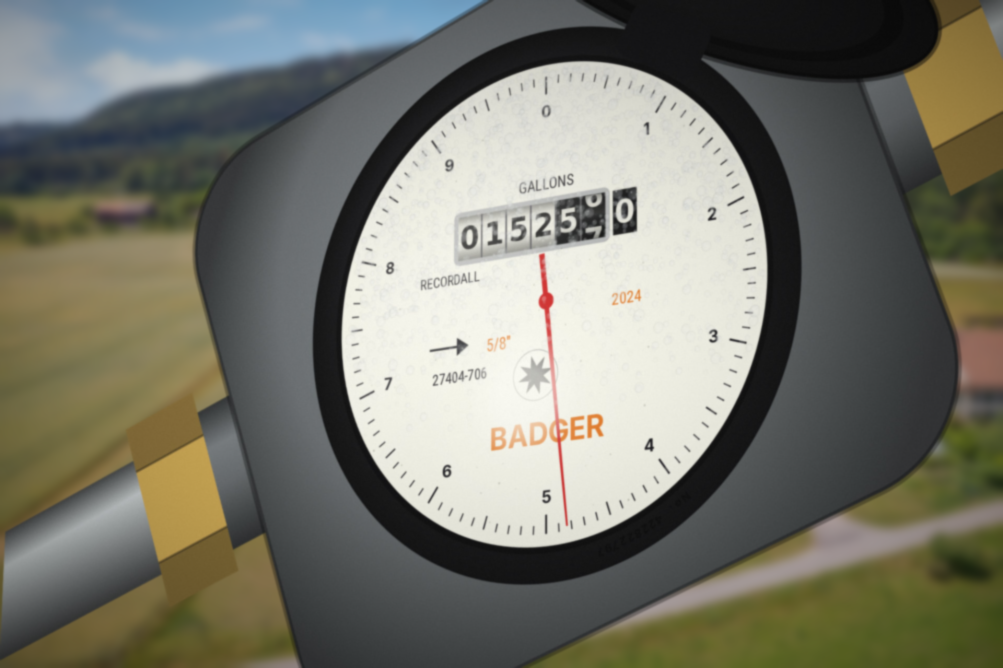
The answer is 152564.8 gal
